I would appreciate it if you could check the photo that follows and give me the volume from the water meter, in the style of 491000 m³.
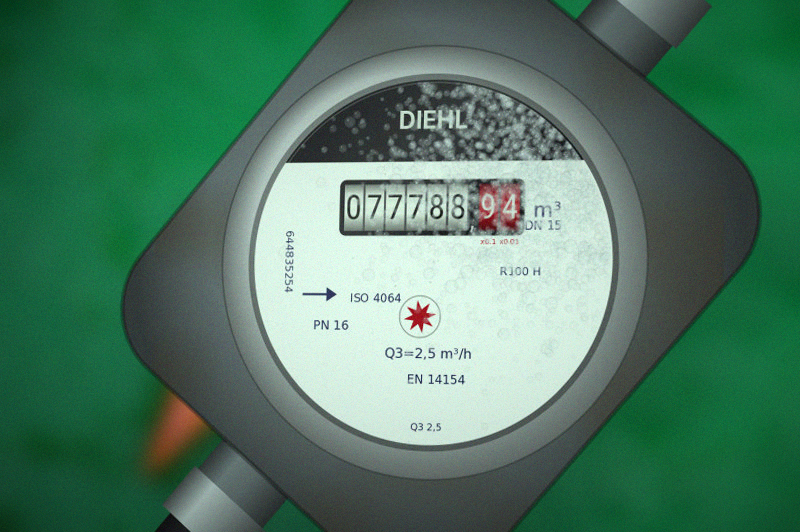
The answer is 77788.94 m³
